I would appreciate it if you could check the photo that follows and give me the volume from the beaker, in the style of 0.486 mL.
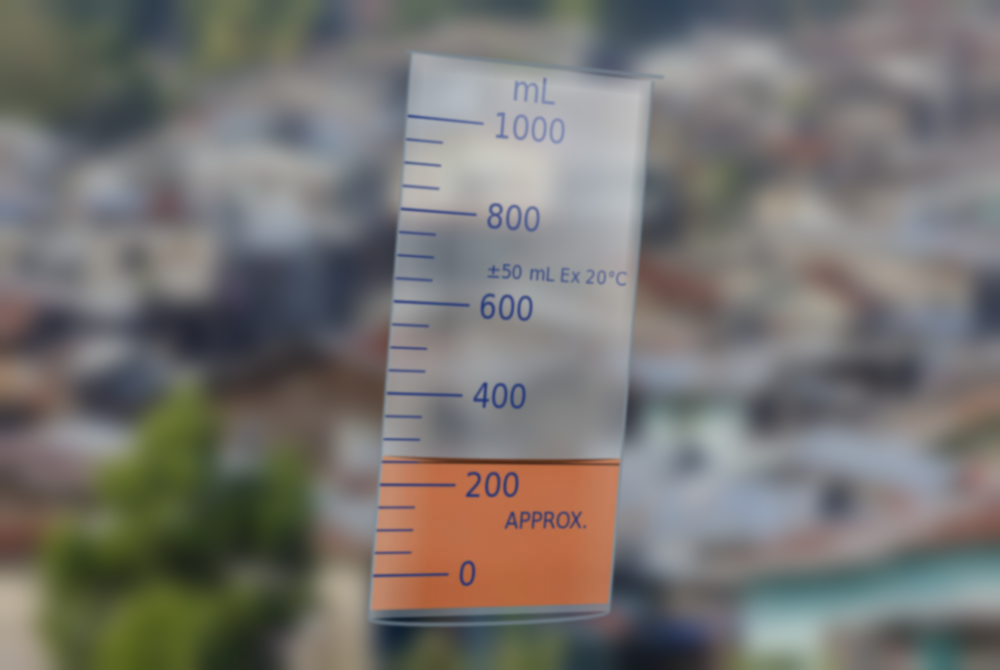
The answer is 250 mL
